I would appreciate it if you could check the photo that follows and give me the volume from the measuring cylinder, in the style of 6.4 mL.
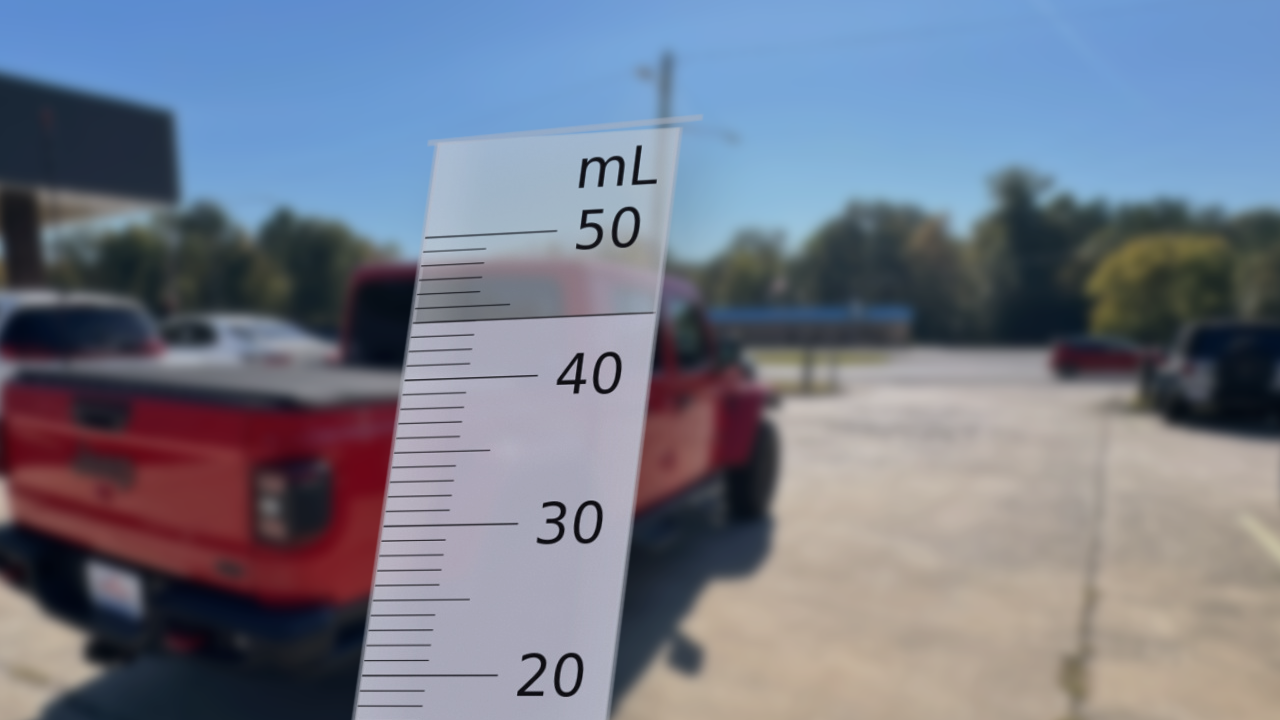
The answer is 44 mL
